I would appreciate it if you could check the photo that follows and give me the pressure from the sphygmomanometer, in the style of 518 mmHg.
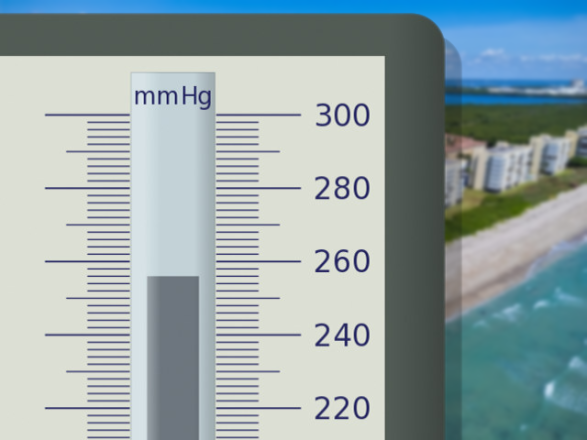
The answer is 256 mmHg
